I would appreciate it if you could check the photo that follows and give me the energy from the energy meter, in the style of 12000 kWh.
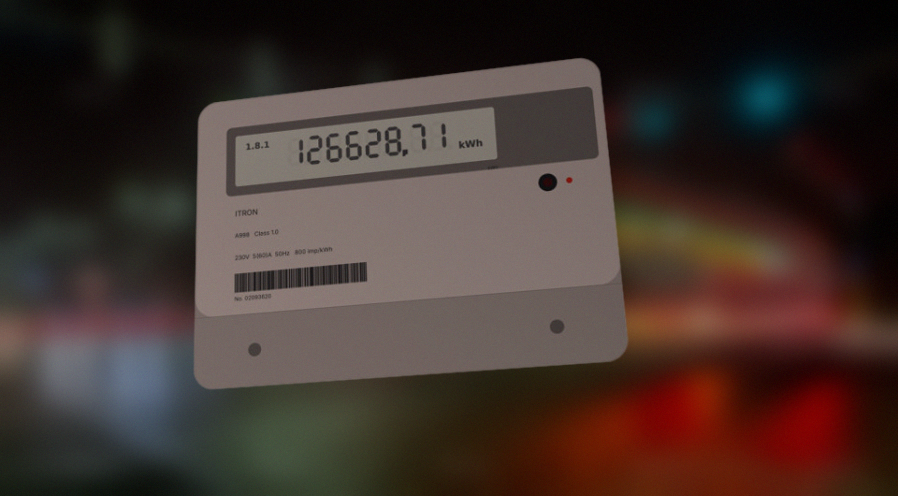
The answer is 126628.71 kWh
